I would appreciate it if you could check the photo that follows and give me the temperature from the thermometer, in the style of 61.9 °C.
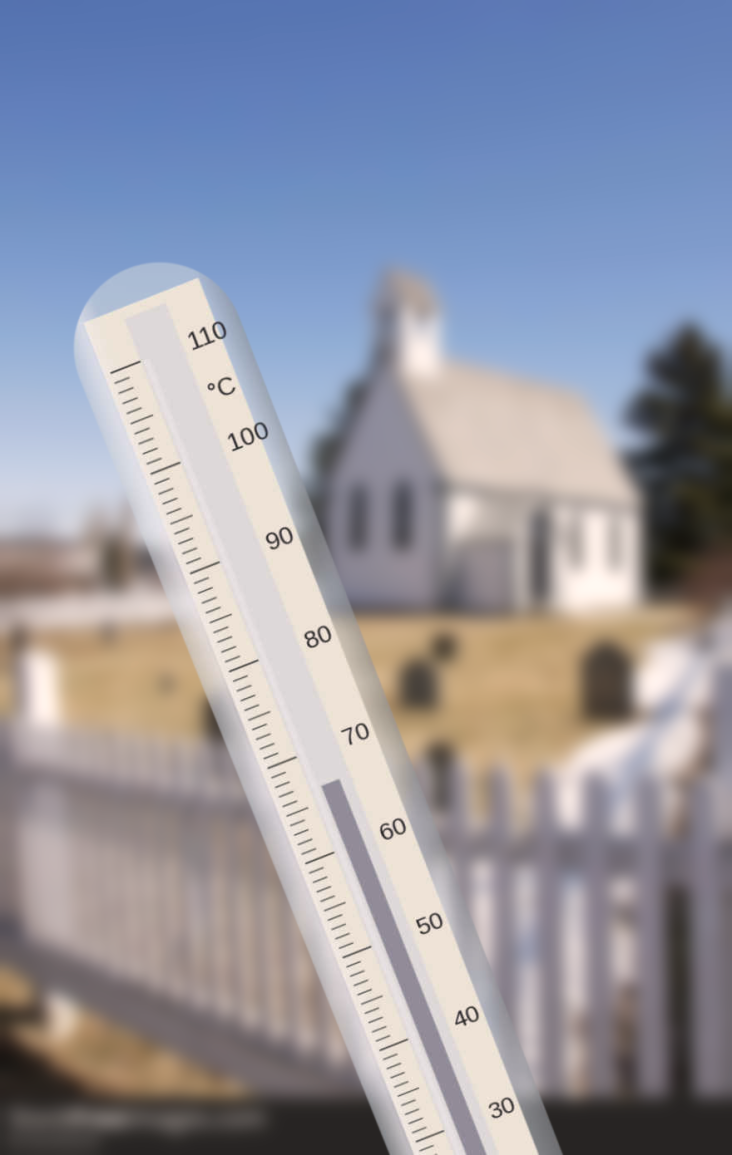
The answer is 66.5 °C
